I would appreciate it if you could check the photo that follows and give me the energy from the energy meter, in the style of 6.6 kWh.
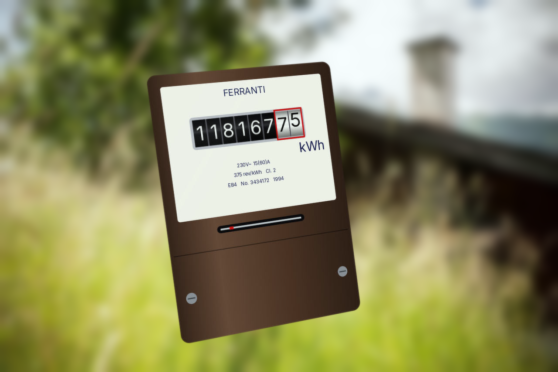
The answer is 118167.75 kWh
